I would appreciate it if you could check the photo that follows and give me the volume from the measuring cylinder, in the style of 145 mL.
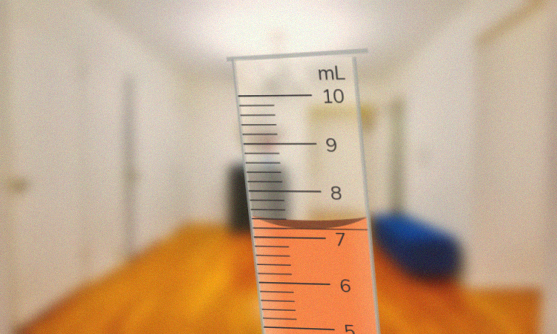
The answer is 7.2 mL
